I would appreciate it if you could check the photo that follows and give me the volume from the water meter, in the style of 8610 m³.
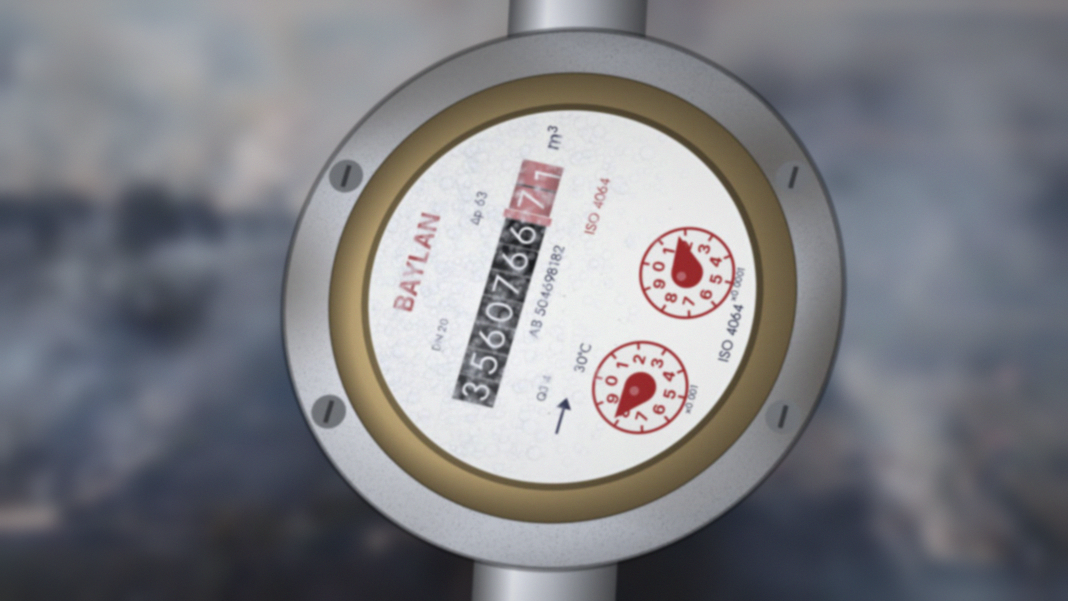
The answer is 3560766.7081 m³
